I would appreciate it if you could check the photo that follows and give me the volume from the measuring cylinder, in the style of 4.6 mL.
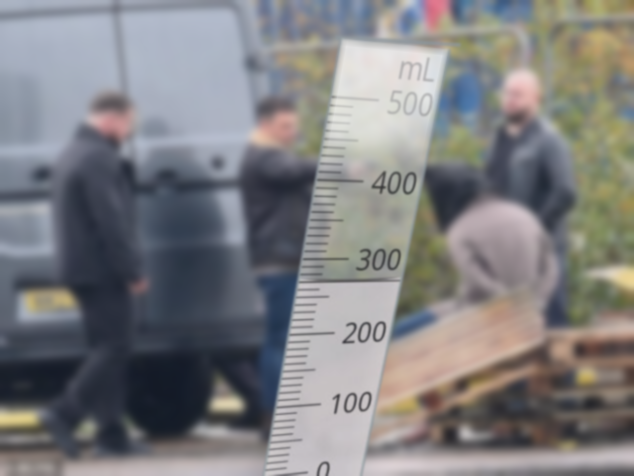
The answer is 270 mL
